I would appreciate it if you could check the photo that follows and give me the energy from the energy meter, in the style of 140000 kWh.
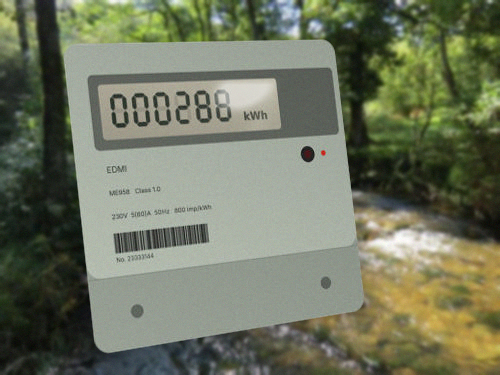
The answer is 288 kWh
